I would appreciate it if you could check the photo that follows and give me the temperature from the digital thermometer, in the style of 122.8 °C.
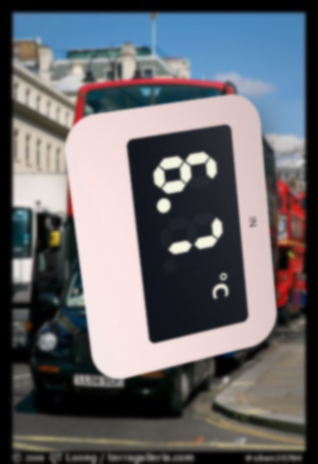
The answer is 6.7 °C
